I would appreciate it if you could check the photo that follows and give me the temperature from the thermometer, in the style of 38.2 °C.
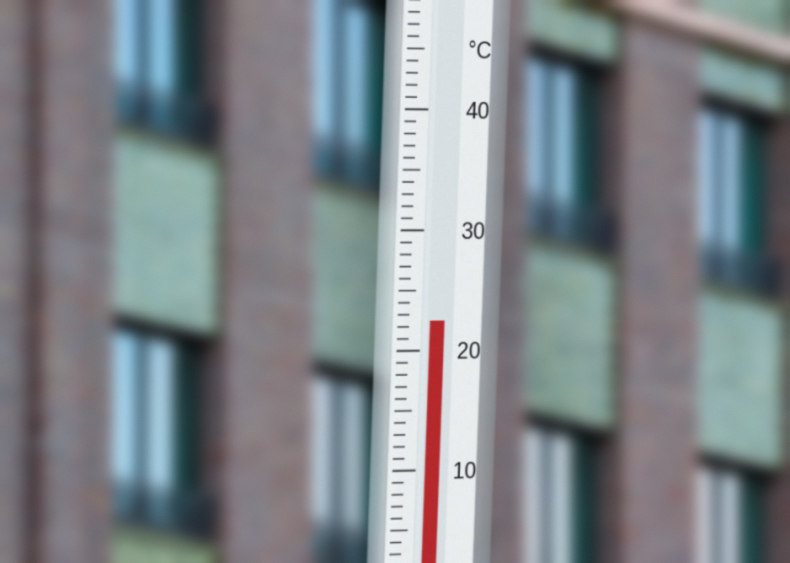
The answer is 22.5 °C
